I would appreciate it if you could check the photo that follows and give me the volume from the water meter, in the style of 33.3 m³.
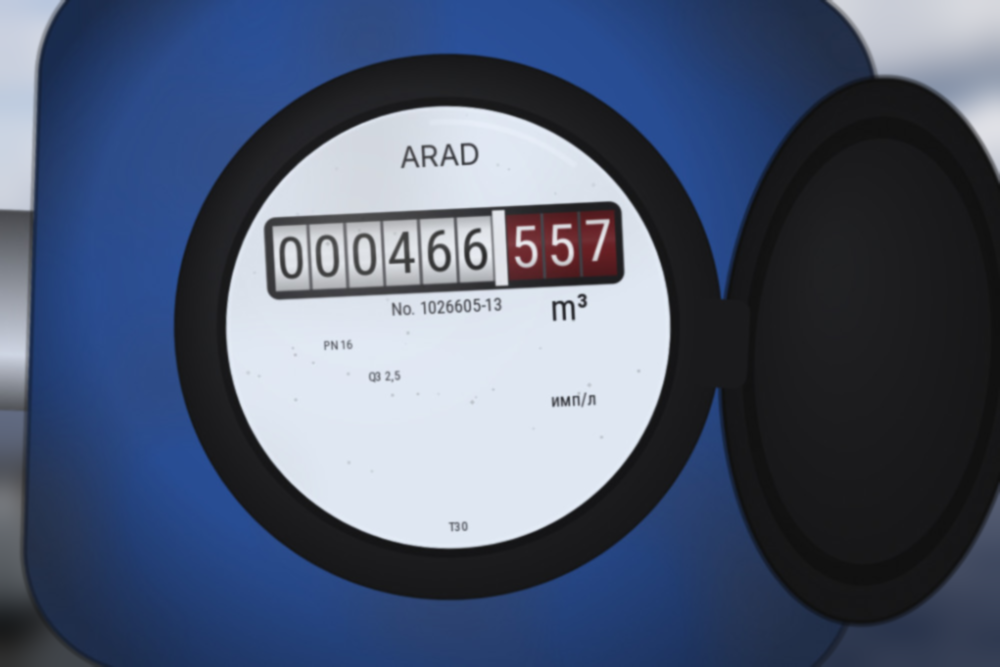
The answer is 466.557 m³
